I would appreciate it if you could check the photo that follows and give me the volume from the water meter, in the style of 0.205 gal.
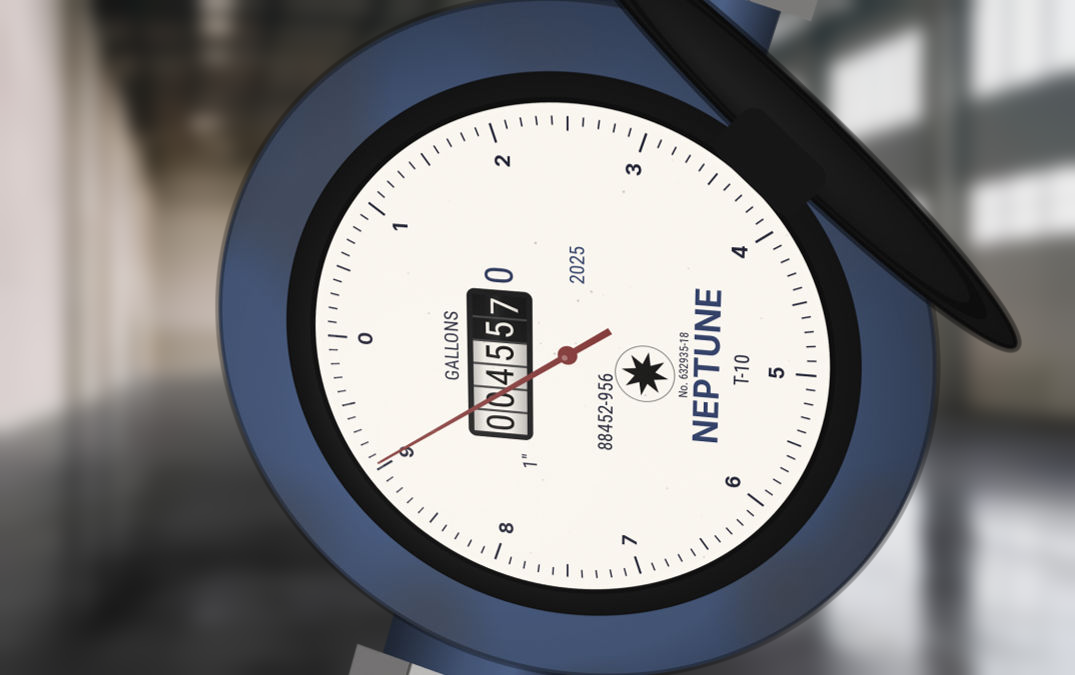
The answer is 45569.0 gal
